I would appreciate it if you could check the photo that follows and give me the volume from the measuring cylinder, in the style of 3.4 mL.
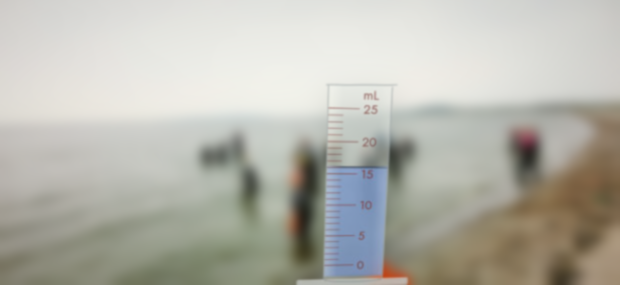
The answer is 16 mL
